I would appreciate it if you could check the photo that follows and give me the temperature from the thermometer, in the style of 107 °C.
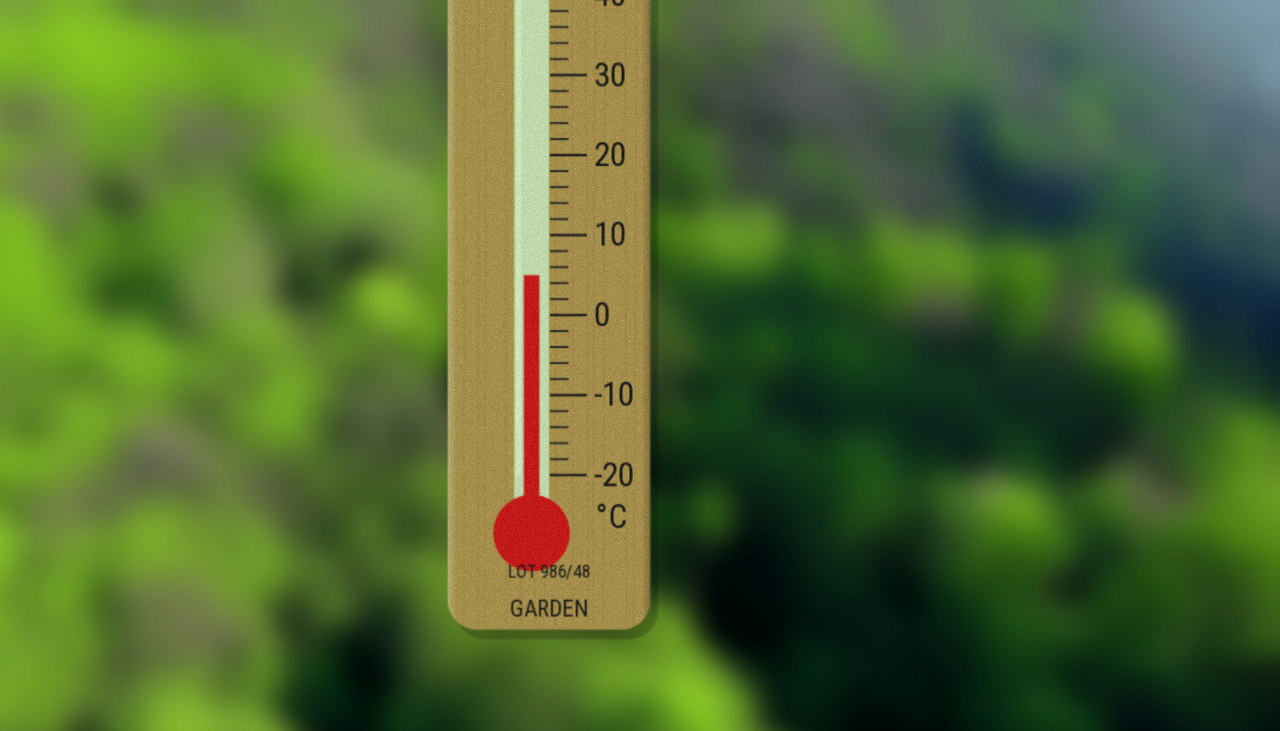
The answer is 5 °C
